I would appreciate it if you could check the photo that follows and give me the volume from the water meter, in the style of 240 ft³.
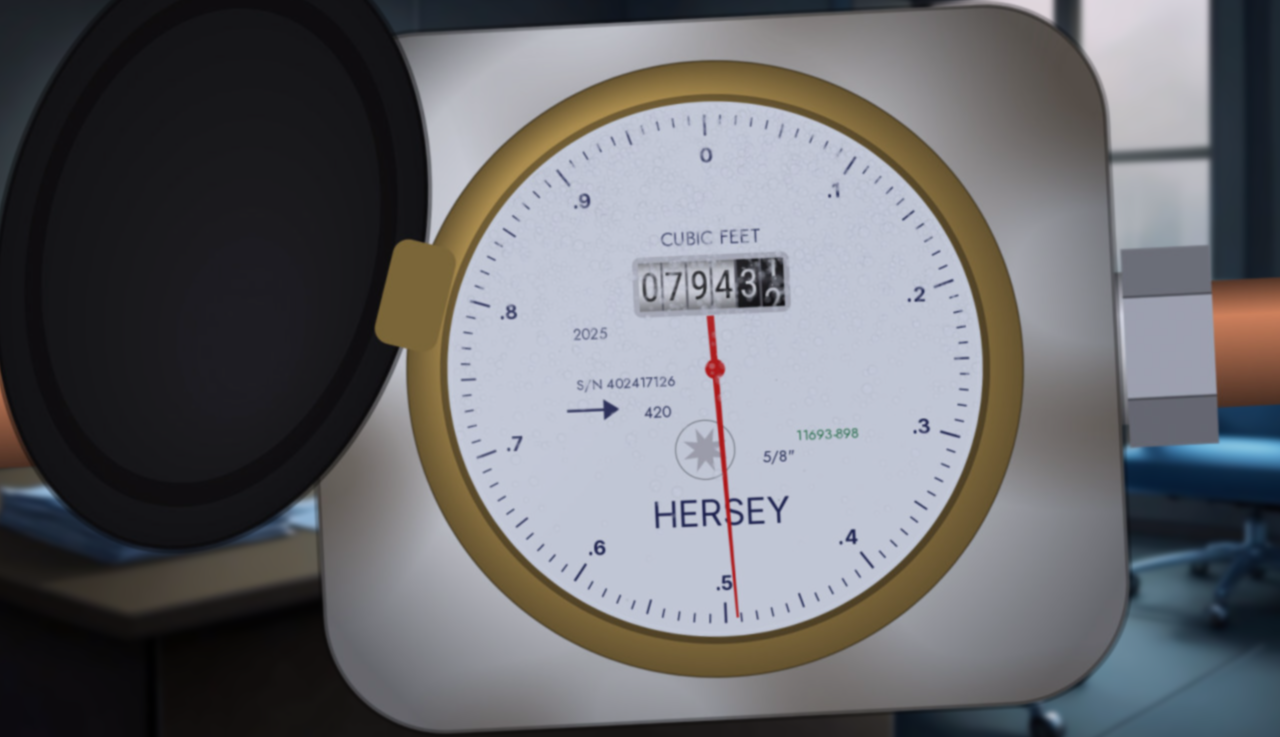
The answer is 79431.49 ft³
